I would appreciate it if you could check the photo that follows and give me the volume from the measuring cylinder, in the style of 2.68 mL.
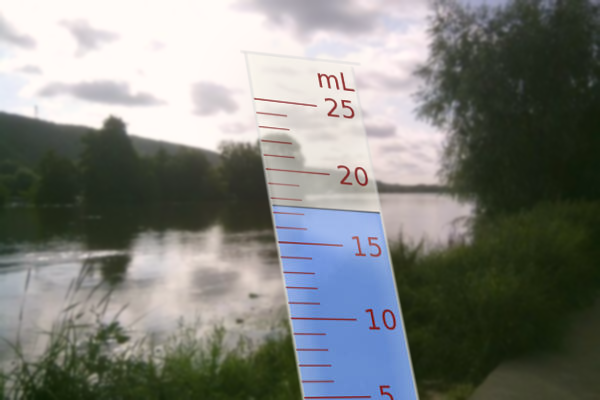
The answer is 17.5 mL
